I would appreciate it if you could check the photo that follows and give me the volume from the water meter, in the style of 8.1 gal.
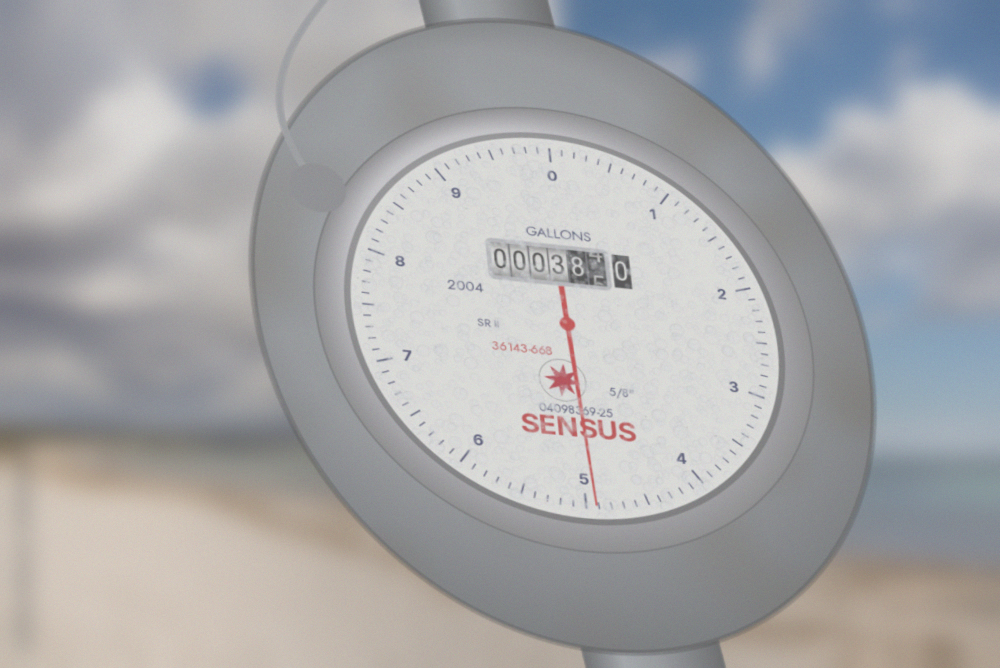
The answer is 3844.9 gal
